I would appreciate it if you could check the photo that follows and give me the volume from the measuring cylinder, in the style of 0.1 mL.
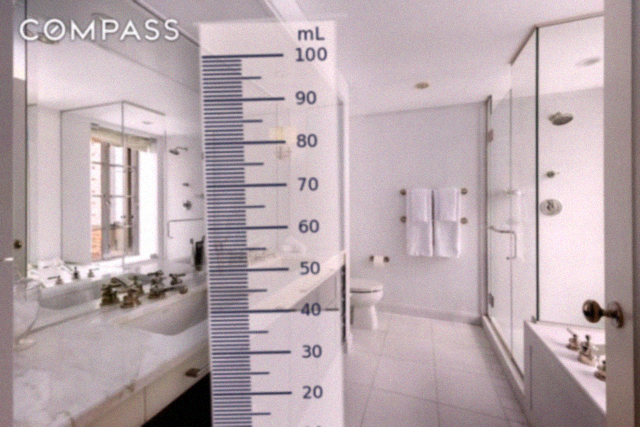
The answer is 40 mL
